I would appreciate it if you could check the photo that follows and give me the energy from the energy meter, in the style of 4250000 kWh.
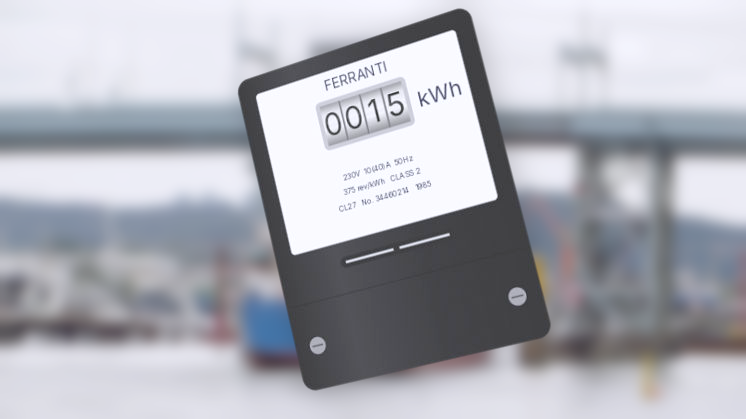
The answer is 15 kWh
